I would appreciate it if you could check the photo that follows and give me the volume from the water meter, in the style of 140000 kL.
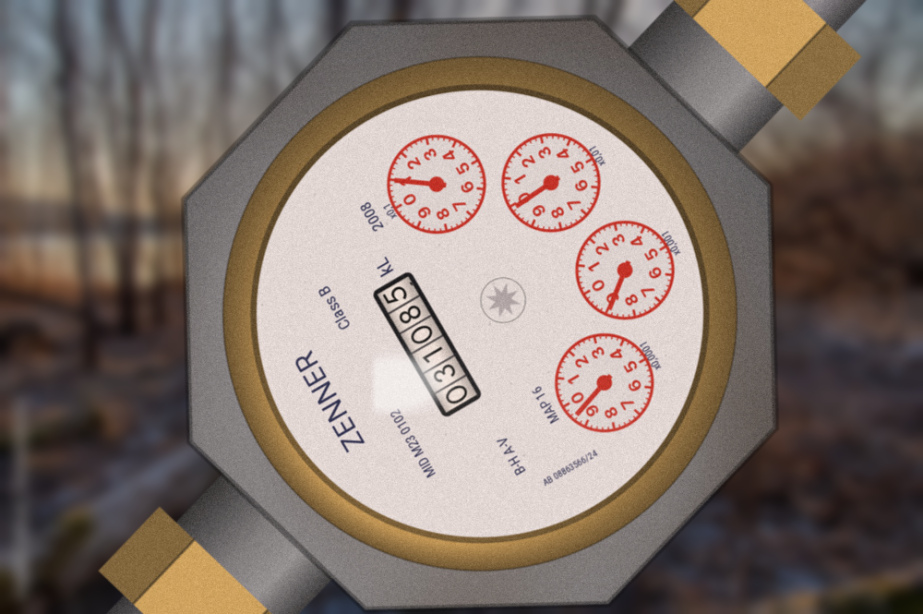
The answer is 31085.0989 kL
